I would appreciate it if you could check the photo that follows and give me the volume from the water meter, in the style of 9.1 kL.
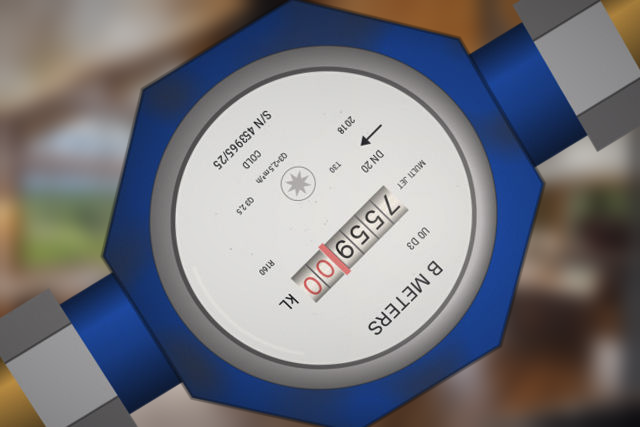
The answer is 7559.00 kL
